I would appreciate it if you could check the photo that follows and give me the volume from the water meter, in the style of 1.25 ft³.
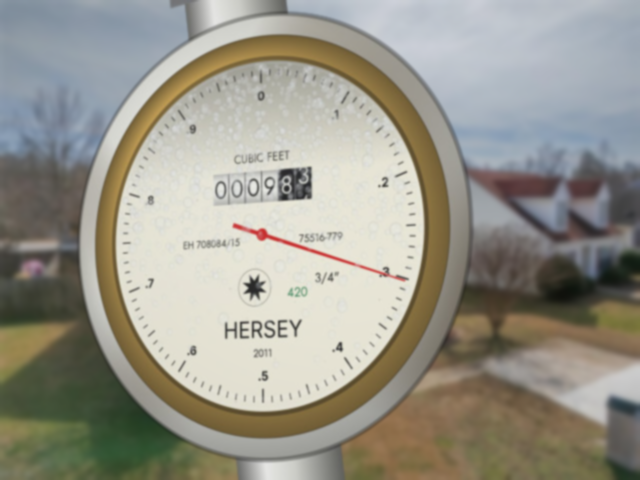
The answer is 983.30 ft³
